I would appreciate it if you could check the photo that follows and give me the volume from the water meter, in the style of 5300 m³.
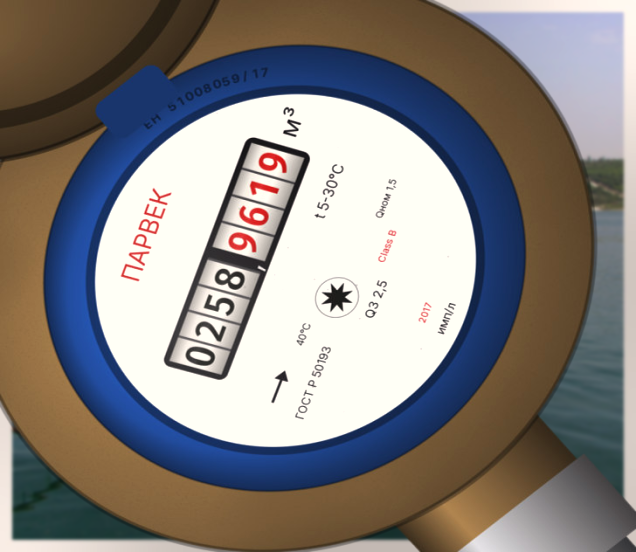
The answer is 258.9619 m³
